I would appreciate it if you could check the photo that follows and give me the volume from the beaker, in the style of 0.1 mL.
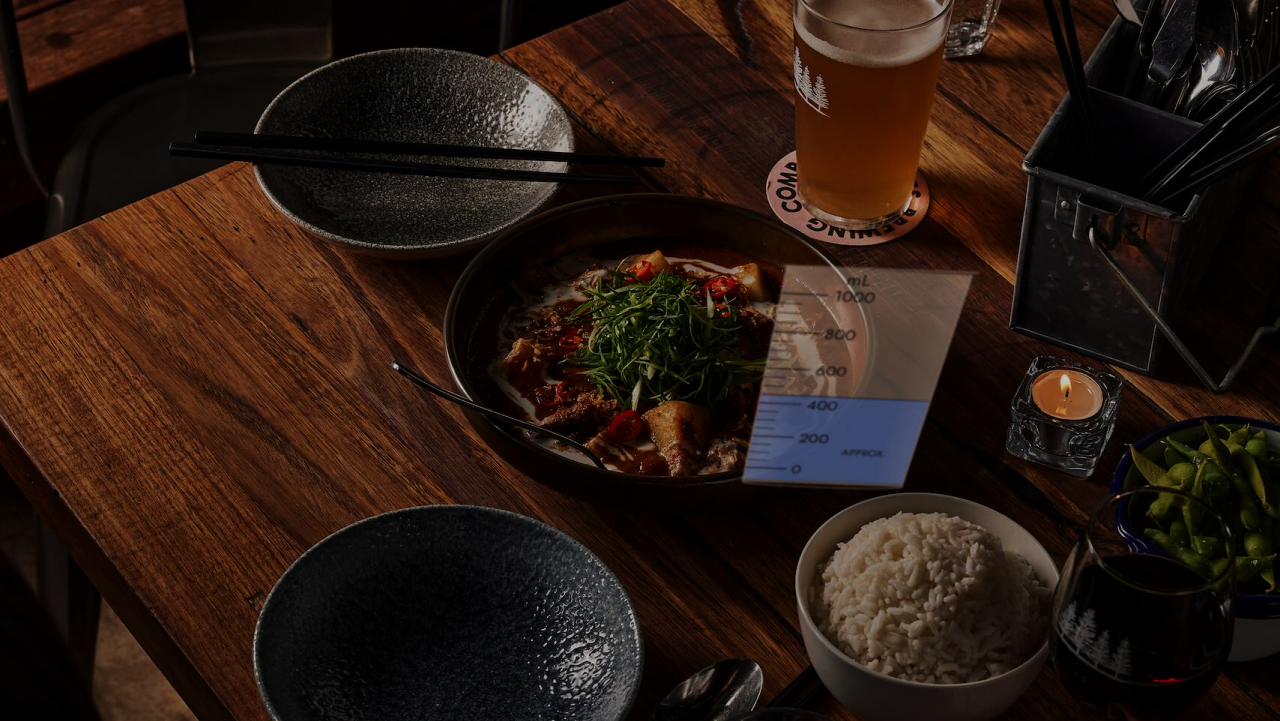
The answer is 450 mL
